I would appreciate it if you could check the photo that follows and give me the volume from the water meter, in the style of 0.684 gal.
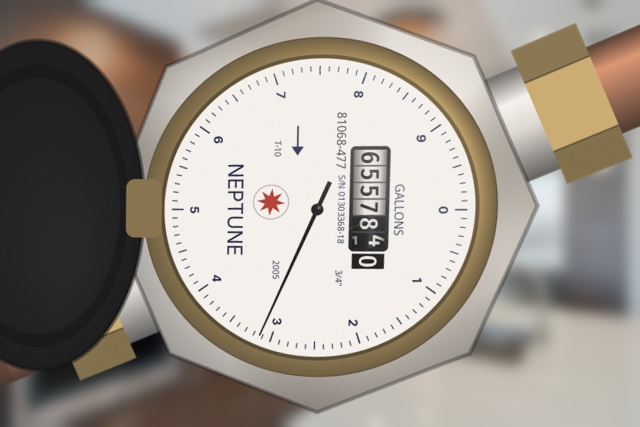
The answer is 6557843.1 gal
